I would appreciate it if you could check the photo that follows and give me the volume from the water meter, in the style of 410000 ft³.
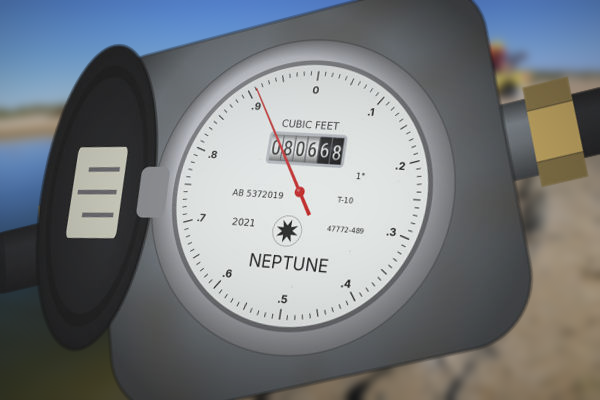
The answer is 80667.91 ft³
